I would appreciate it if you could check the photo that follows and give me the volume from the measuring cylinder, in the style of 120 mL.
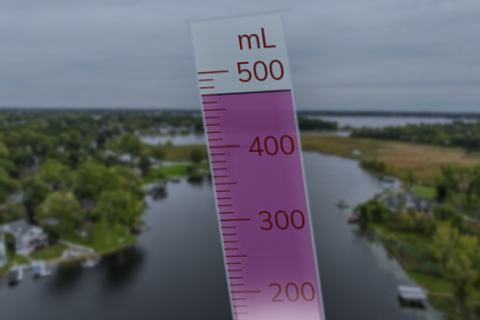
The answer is 470 mL
